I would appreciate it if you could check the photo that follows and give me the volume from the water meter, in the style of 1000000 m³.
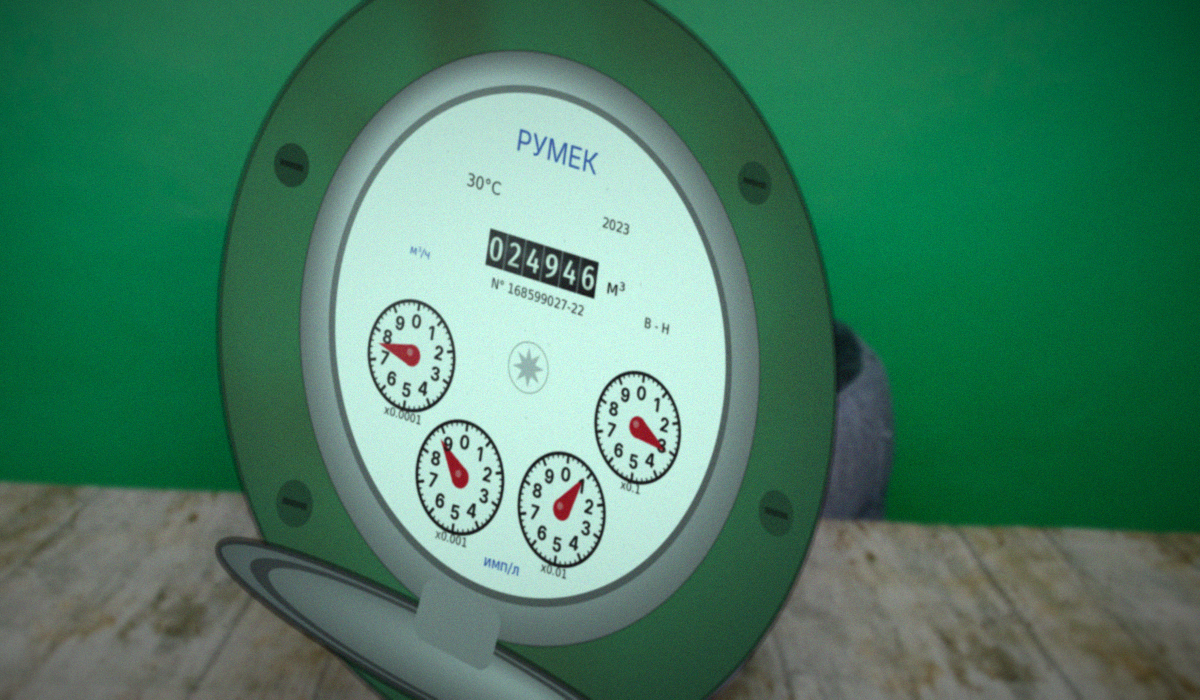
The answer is 24946.3087 m³
